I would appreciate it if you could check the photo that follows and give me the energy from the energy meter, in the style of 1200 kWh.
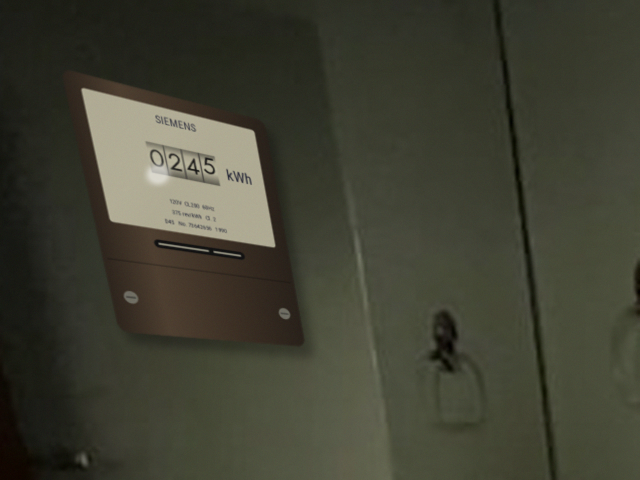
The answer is 245 kWh
